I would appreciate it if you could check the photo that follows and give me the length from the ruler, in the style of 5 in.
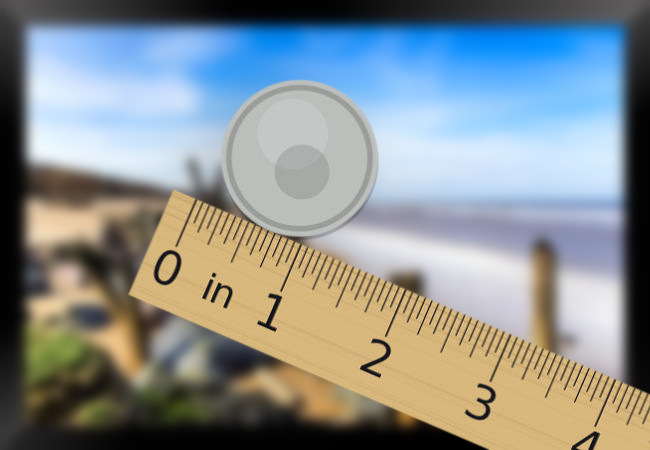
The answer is 1.375 in
